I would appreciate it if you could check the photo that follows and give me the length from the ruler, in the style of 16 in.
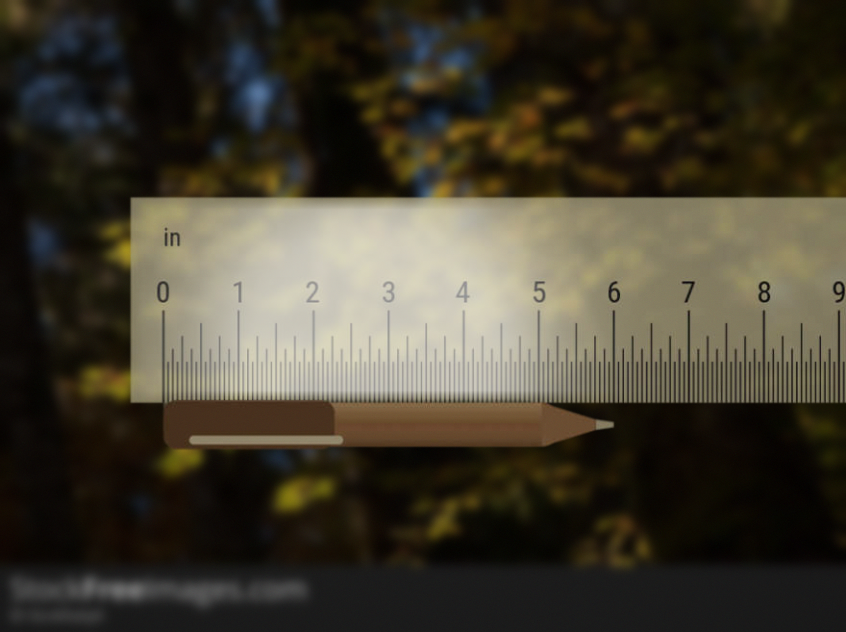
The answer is 6 in
